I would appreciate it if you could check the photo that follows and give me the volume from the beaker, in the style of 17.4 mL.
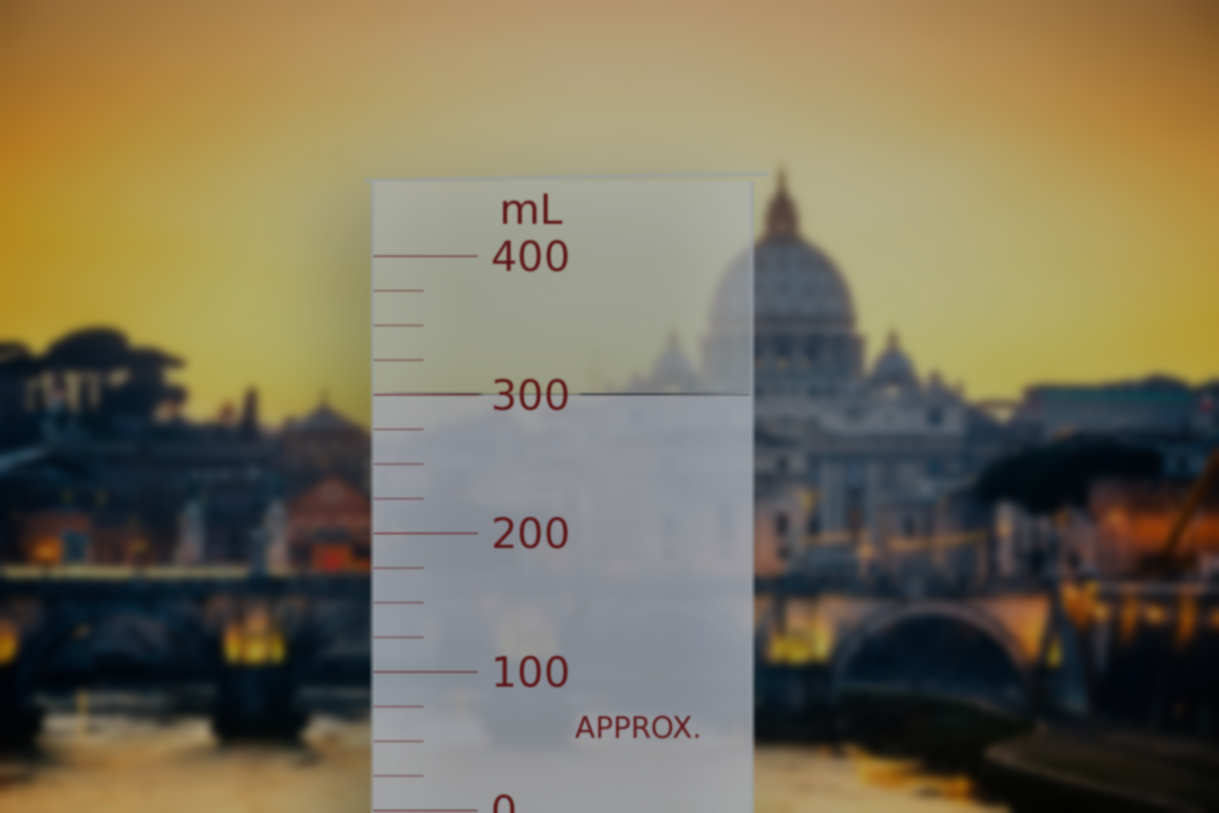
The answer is 300 mL
